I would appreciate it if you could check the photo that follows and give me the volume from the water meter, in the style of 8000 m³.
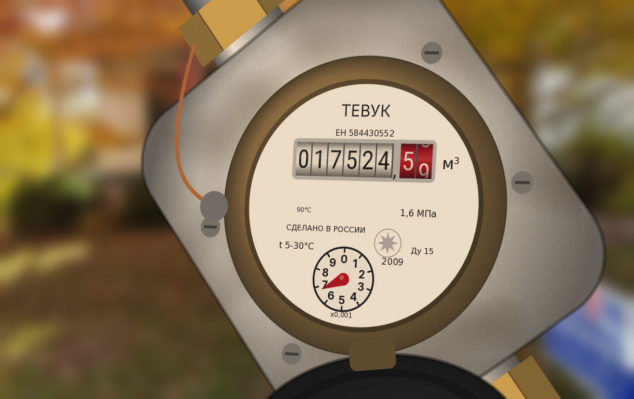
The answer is 17524.586 m³
